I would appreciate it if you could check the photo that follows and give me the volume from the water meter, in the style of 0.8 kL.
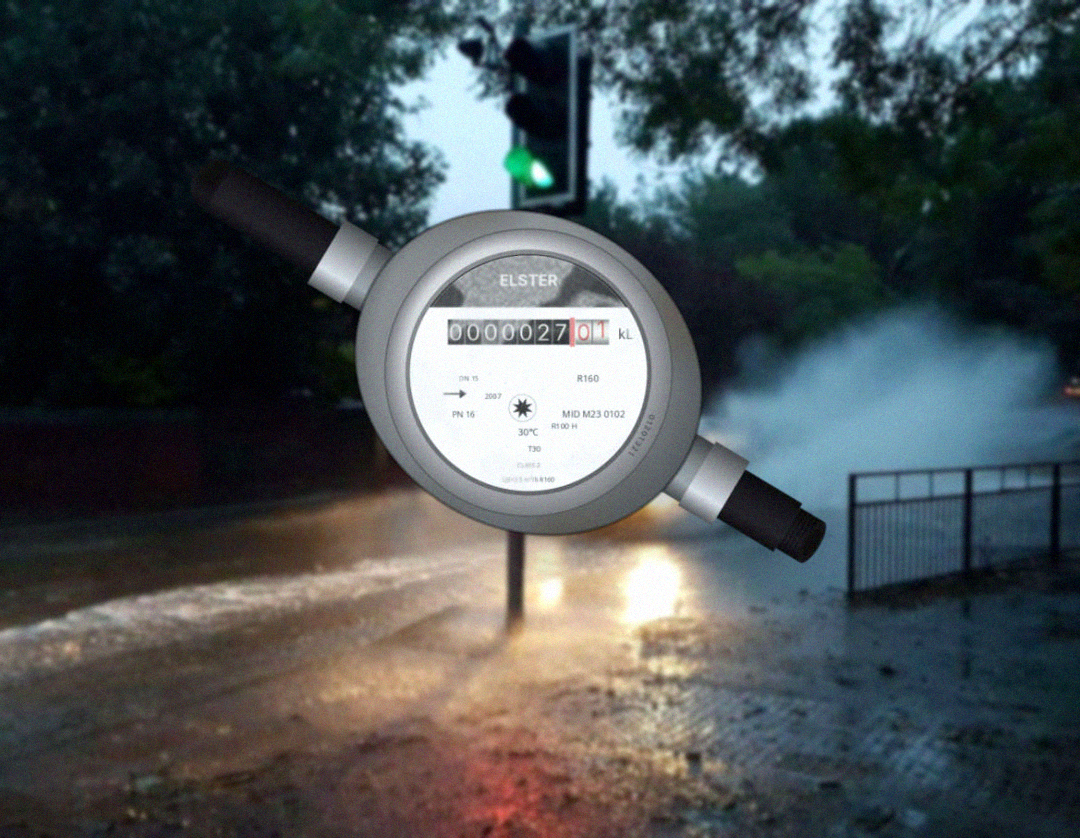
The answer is 27.01 kL
